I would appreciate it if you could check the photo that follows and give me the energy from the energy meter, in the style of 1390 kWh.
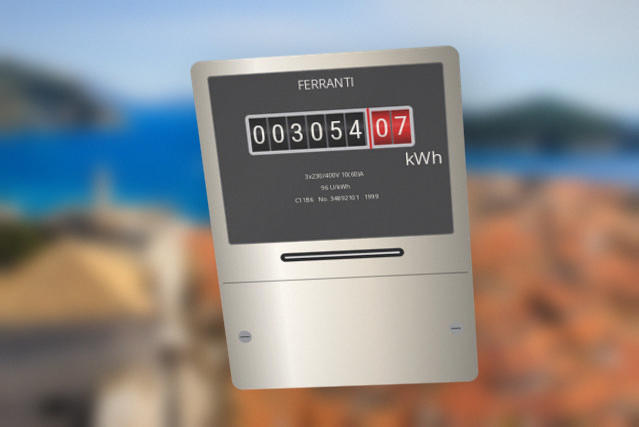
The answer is 3054.07 kWh
